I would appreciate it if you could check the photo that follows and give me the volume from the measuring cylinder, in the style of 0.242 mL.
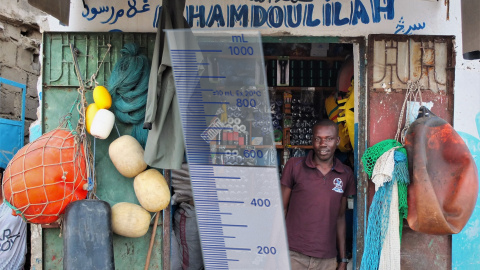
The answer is 550 mL
